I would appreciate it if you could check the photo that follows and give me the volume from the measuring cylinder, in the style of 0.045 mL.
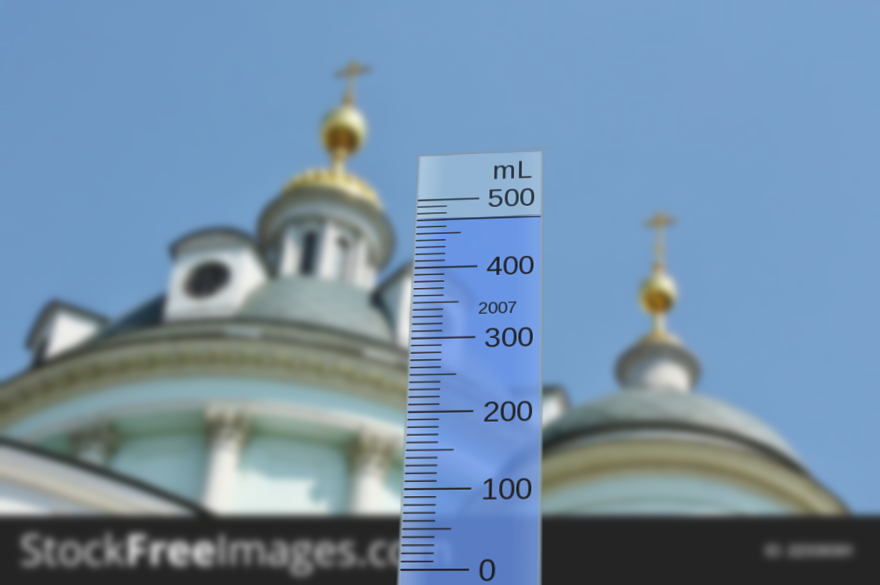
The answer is 470 mL
